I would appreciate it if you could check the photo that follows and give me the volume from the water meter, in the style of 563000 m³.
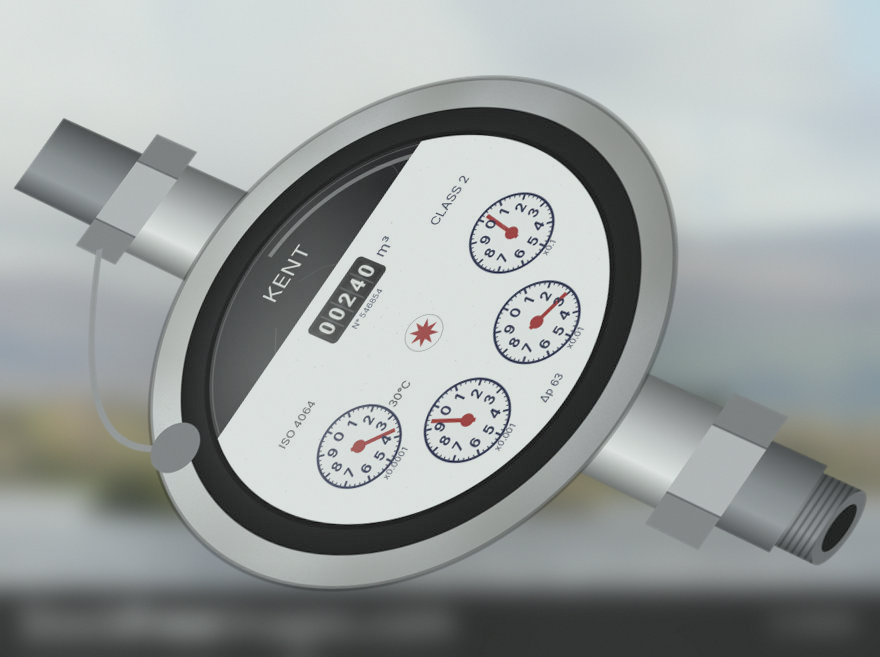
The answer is 240.0293 m³
